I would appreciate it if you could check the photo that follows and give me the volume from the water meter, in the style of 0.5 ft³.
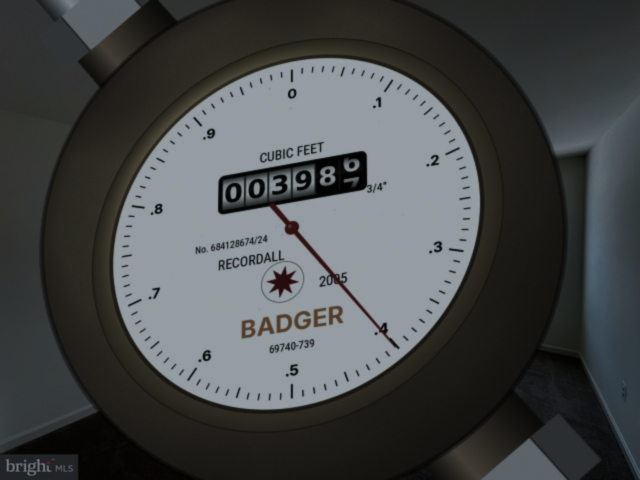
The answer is 3986.40 ft³
